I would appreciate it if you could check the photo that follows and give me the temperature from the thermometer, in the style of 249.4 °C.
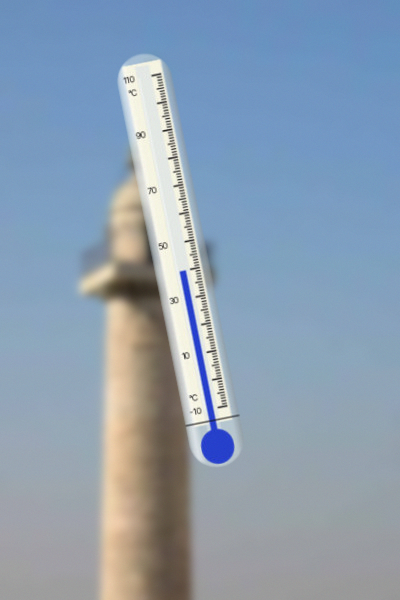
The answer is 40 °C
